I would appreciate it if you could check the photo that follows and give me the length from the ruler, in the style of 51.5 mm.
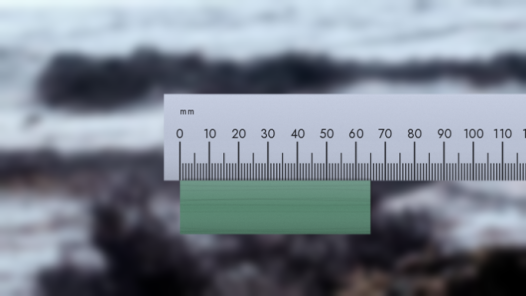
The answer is 65 mm
